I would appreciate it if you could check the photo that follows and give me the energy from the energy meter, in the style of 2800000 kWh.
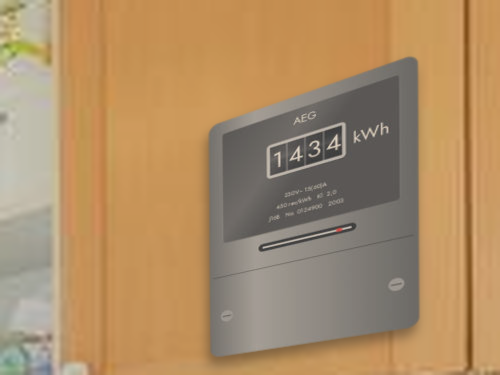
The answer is 1434 kWh
